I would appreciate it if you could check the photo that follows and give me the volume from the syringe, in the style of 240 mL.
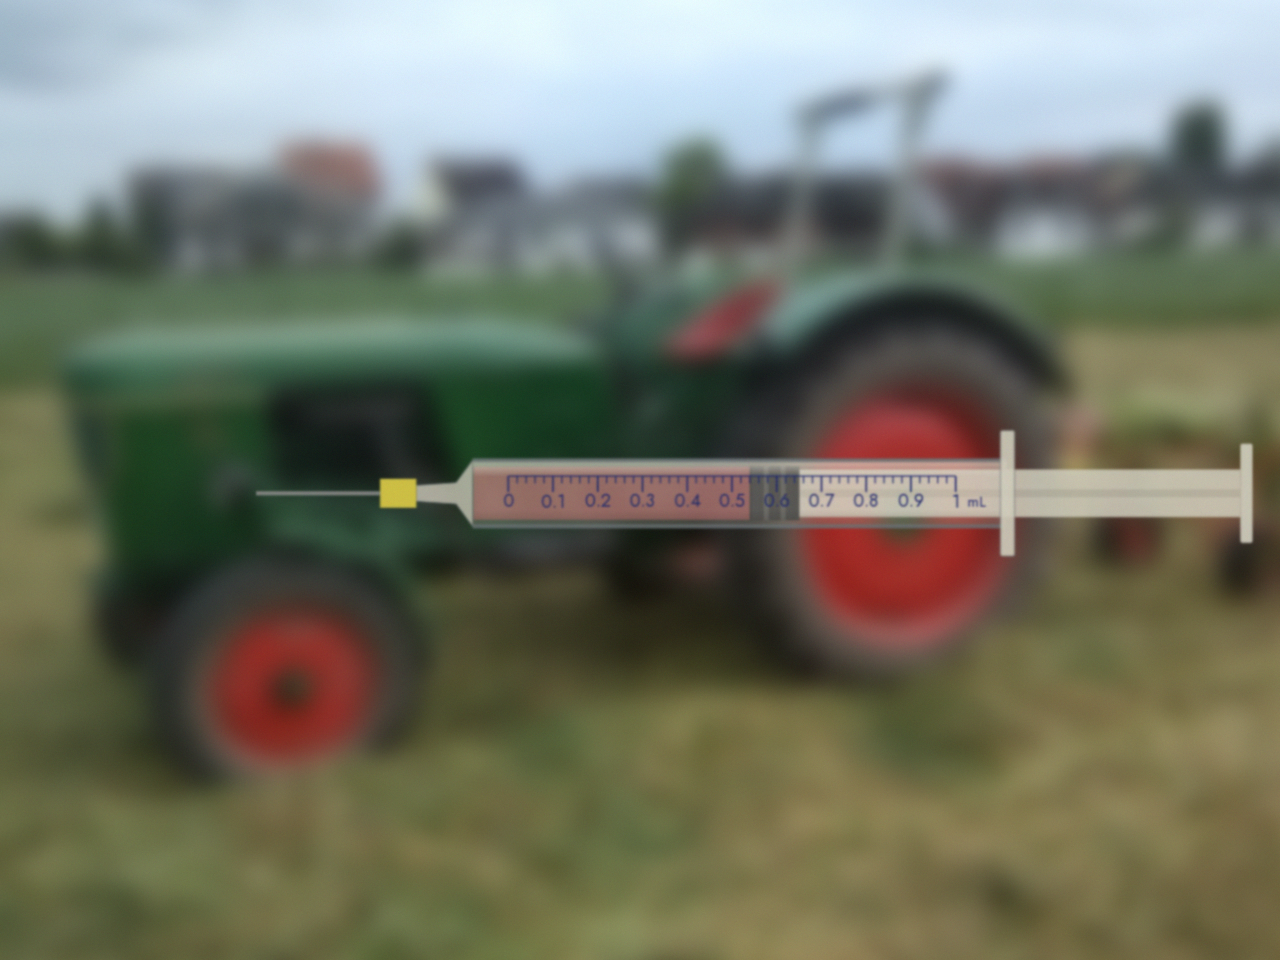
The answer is 0.54 mL
